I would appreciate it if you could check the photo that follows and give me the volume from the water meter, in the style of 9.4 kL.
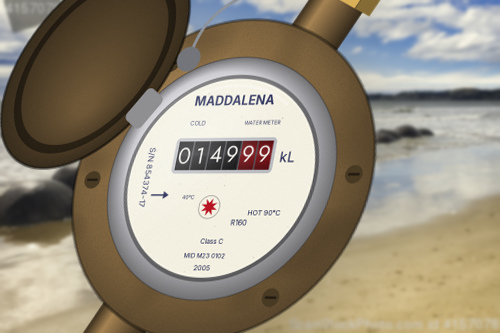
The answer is 149.99 kL
